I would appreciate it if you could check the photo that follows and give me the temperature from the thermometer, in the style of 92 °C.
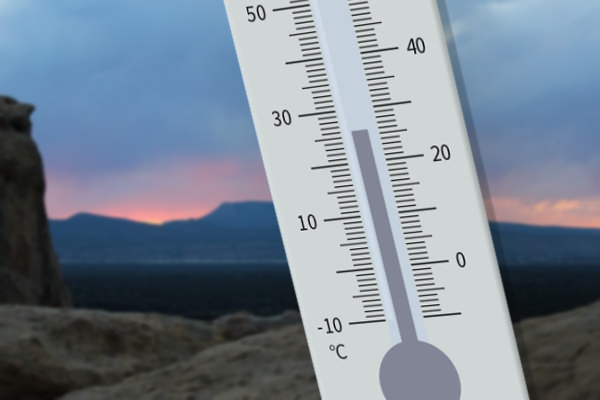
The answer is 26 °C
